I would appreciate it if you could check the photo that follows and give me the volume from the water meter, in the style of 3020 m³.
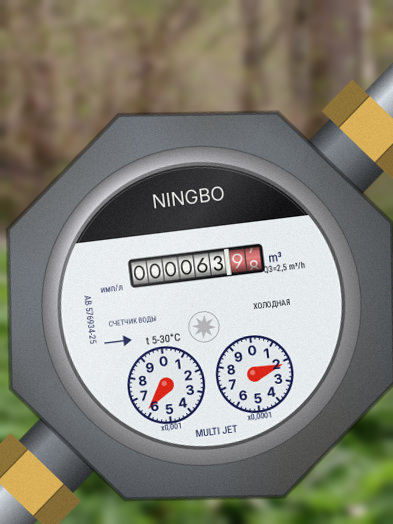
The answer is 63.9762 m³
